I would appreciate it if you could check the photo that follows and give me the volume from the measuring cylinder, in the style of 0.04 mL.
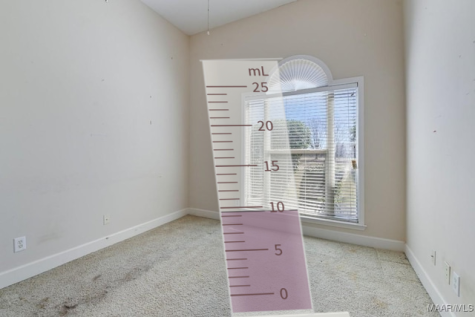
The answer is 9.5 mL
